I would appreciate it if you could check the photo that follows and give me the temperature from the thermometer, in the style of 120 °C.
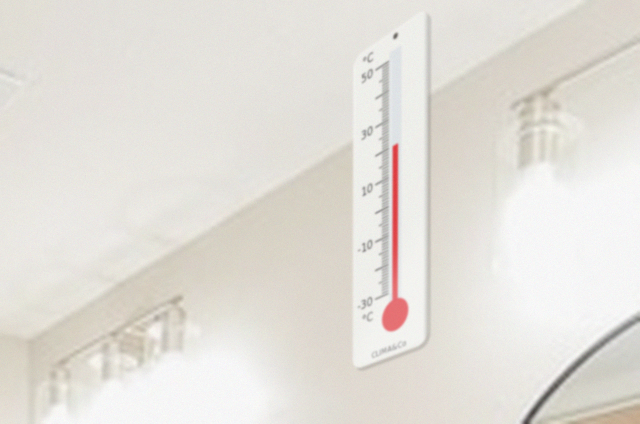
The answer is 20 °C
